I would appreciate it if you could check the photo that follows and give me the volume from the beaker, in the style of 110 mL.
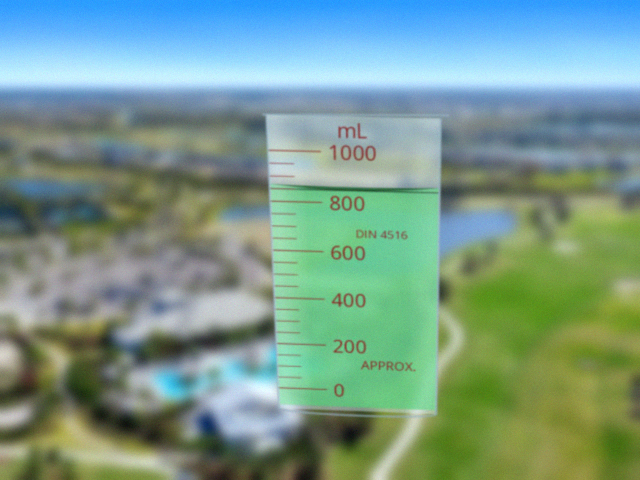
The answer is 850 mL
